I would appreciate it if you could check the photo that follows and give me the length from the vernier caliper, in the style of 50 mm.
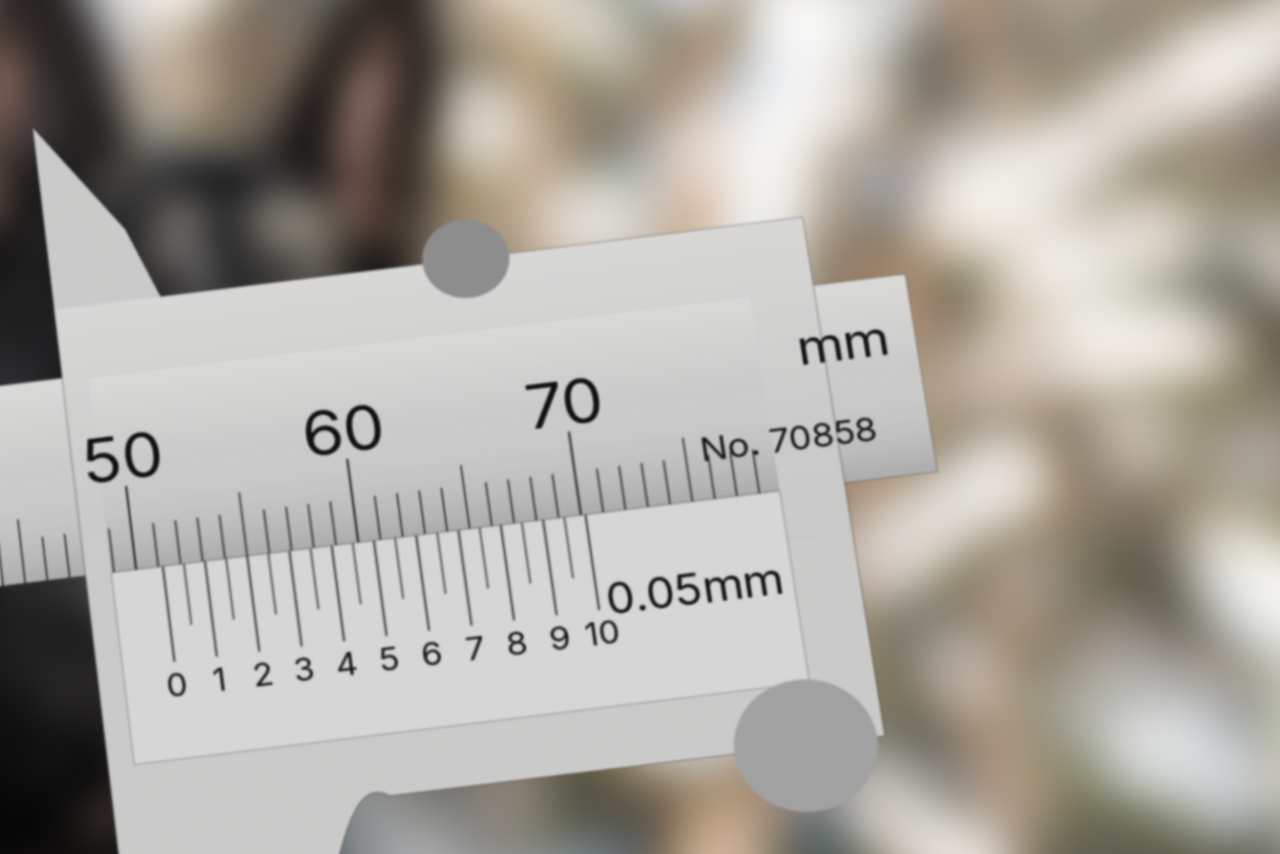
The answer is 51.2 mm
